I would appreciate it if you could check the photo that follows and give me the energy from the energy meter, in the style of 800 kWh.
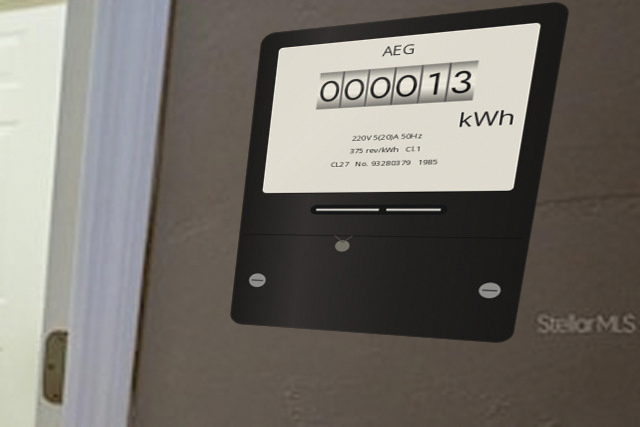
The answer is 13 kWh
